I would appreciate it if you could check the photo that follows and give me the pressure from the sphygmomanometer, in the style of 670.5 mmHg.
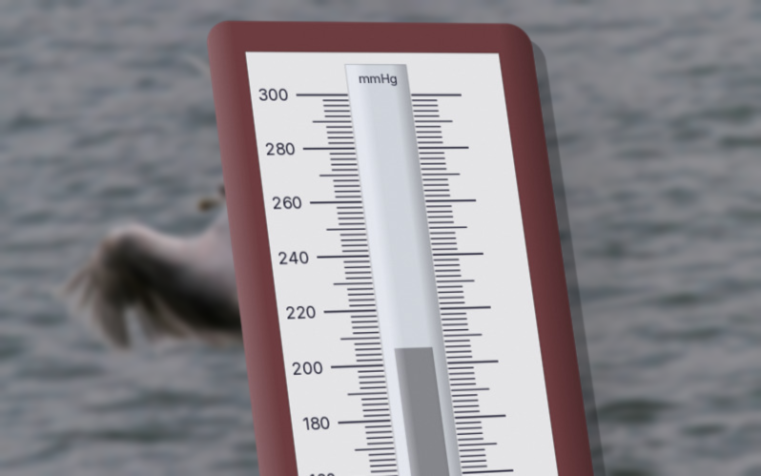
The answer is 206 mmHg
